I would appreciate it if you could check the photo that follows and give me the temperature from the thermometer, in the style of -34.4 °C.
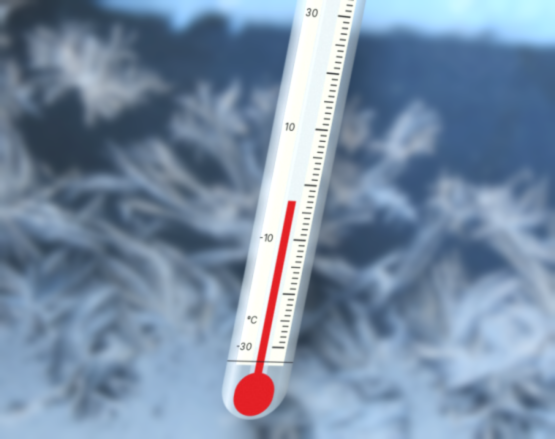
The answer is -3 °C
